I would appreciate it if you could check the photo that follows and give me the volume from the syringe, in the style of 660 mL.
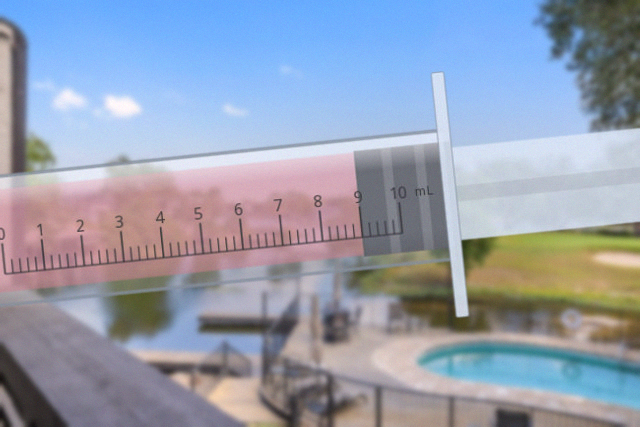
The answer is 9 mL
